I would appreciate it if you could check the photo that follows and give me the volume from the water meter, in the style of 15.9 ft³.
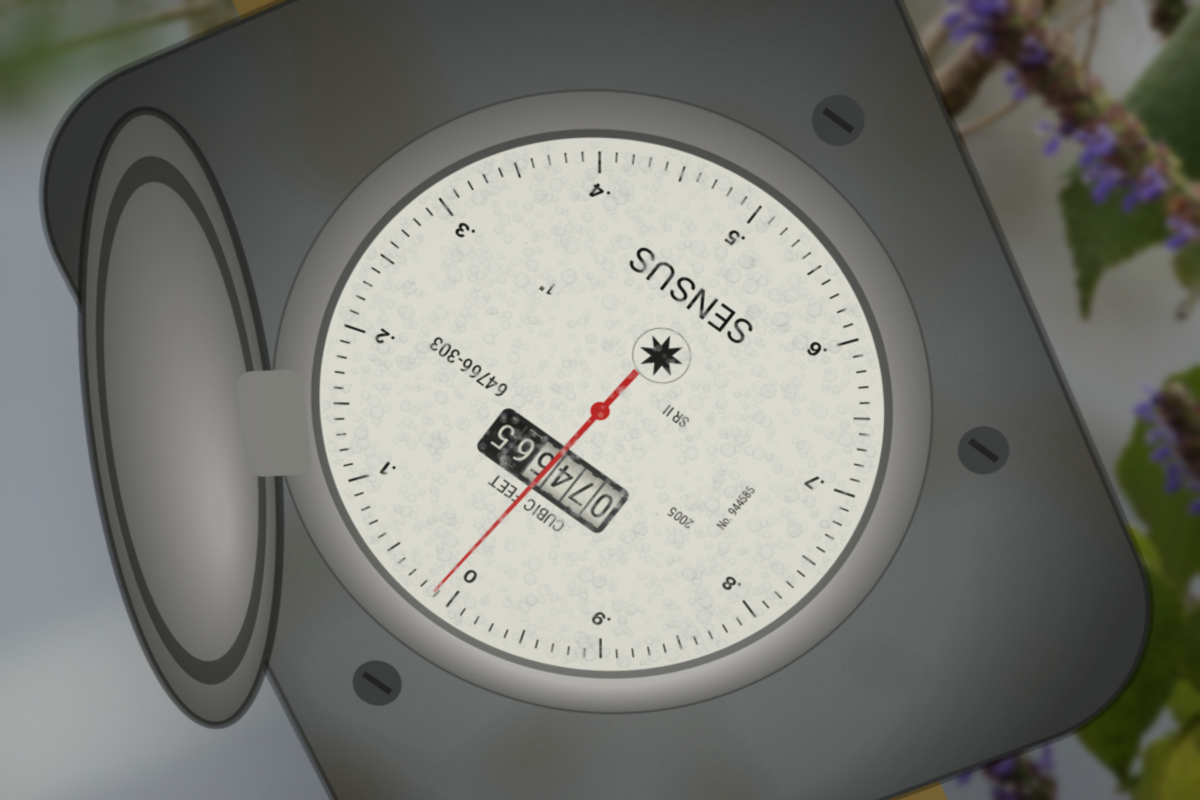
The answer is 74565.01 ft³
